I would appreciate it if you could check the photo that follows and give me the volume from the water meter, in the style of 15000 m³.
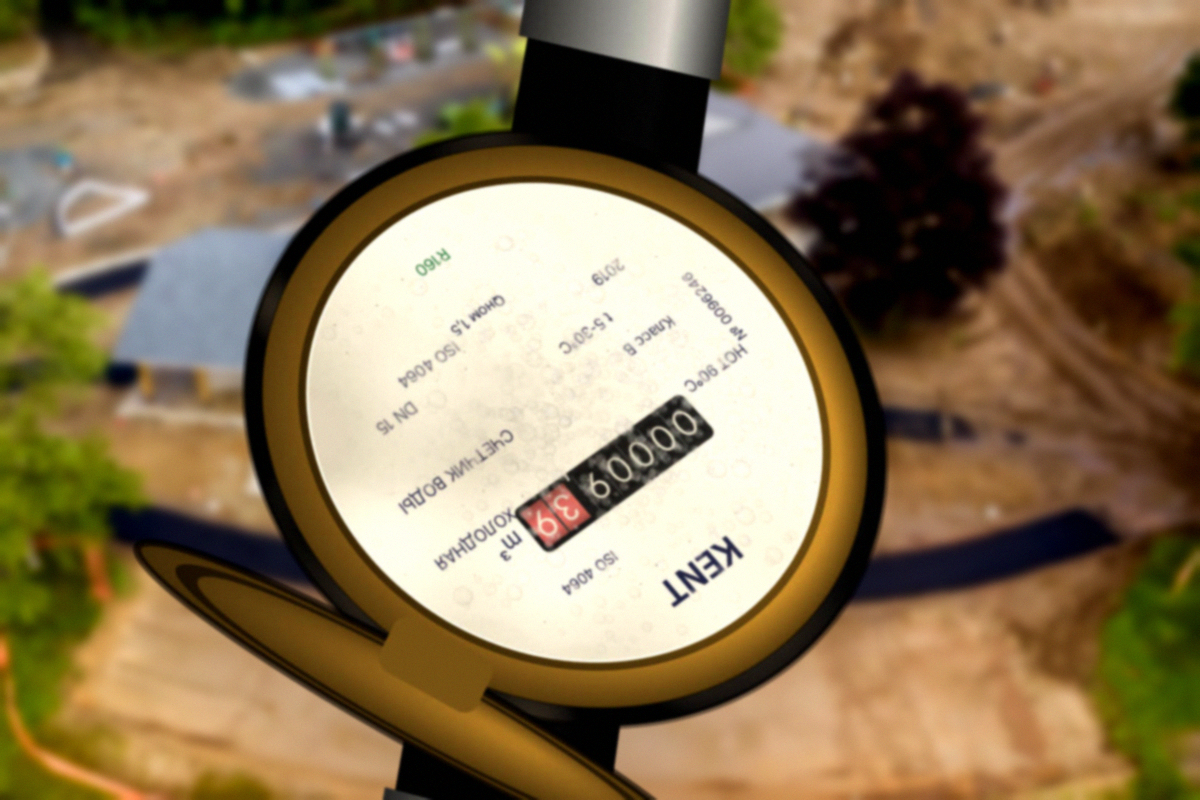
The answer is 9.39 m³
